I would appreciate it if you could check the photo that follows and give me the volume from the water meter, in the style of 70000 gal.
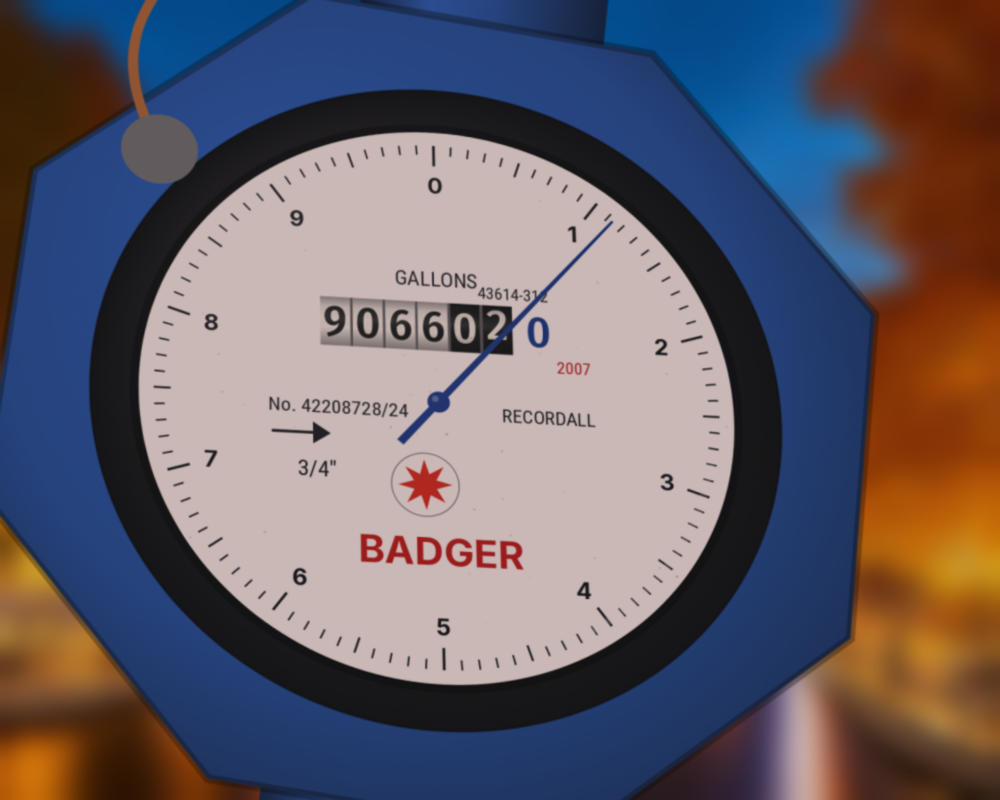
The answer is 9066021.1 gal
